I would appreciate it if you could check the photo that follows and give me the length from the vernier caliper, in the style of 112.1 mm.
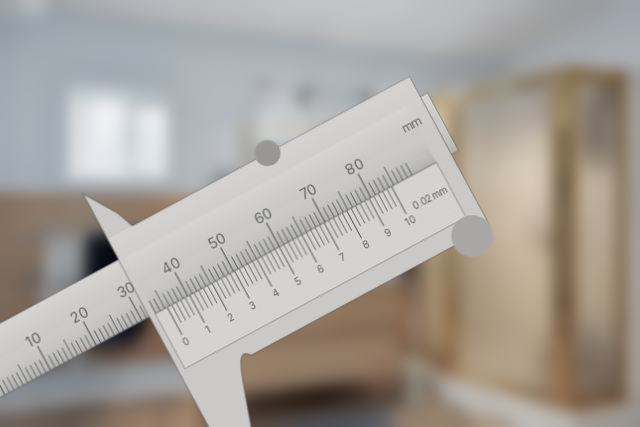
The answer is 35.5 mm
